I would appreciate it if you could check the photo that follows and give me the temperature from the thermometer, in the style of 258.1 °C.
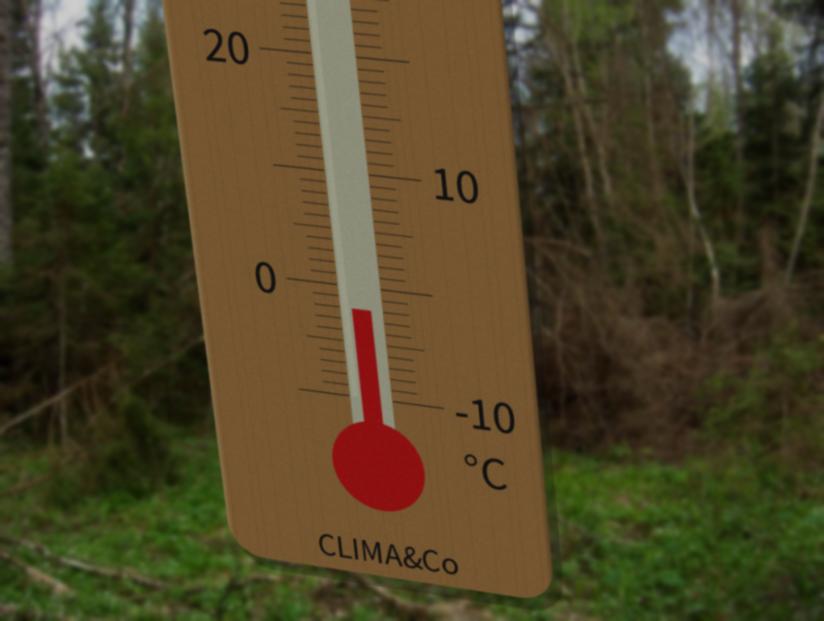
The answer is -2 °C
